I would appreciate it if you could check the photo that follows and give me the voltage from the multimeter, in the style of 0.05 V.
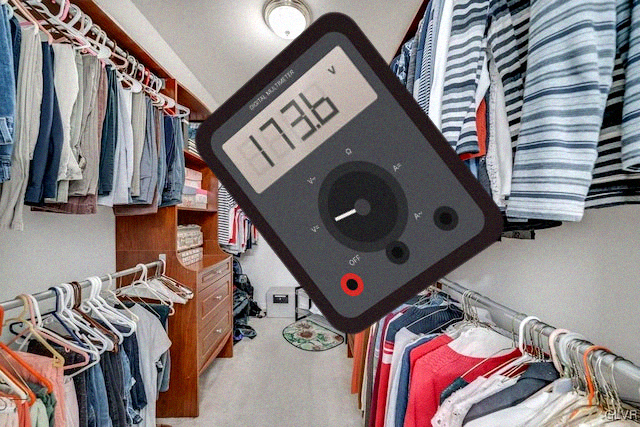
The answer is 173.6 V
